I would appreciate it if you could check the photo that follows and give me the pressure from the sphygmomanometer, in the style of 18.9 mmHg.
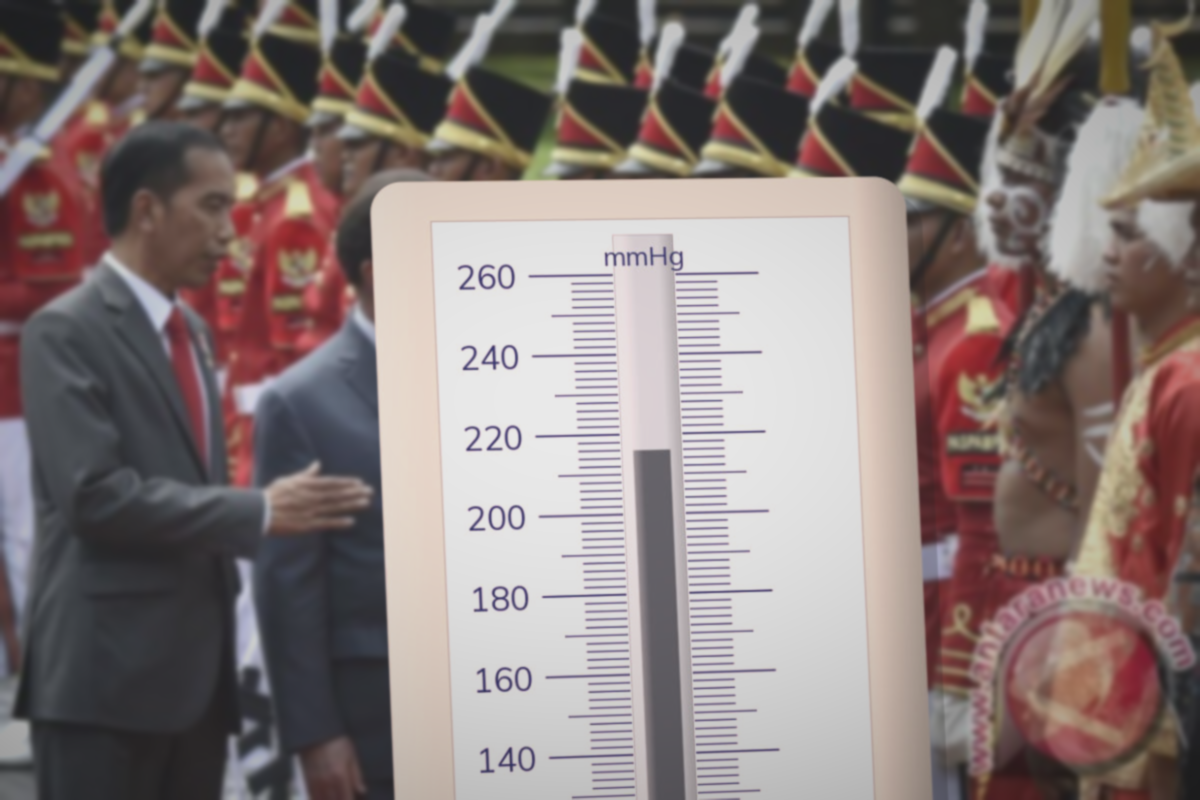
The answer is 216 mmHg
